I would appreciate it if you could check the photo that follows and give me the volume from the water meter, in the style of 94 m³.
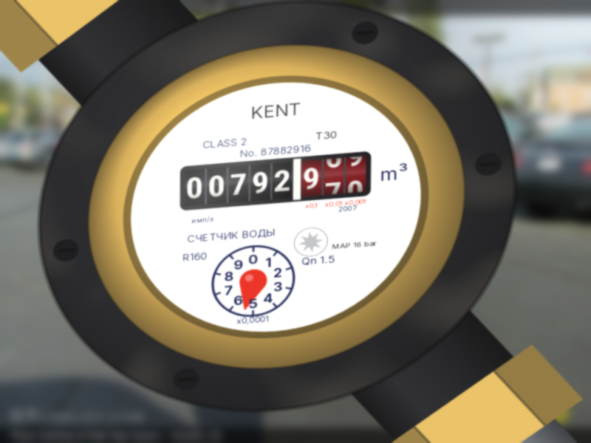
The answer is 792.9695 m³
